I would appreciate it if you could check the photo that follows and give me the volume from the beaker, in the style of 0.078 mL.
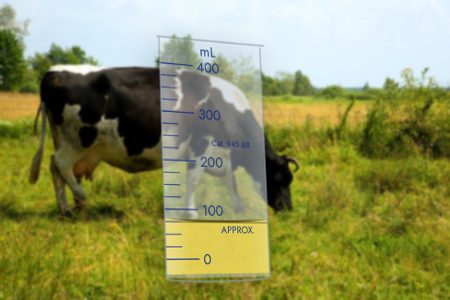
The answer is 75 mL
